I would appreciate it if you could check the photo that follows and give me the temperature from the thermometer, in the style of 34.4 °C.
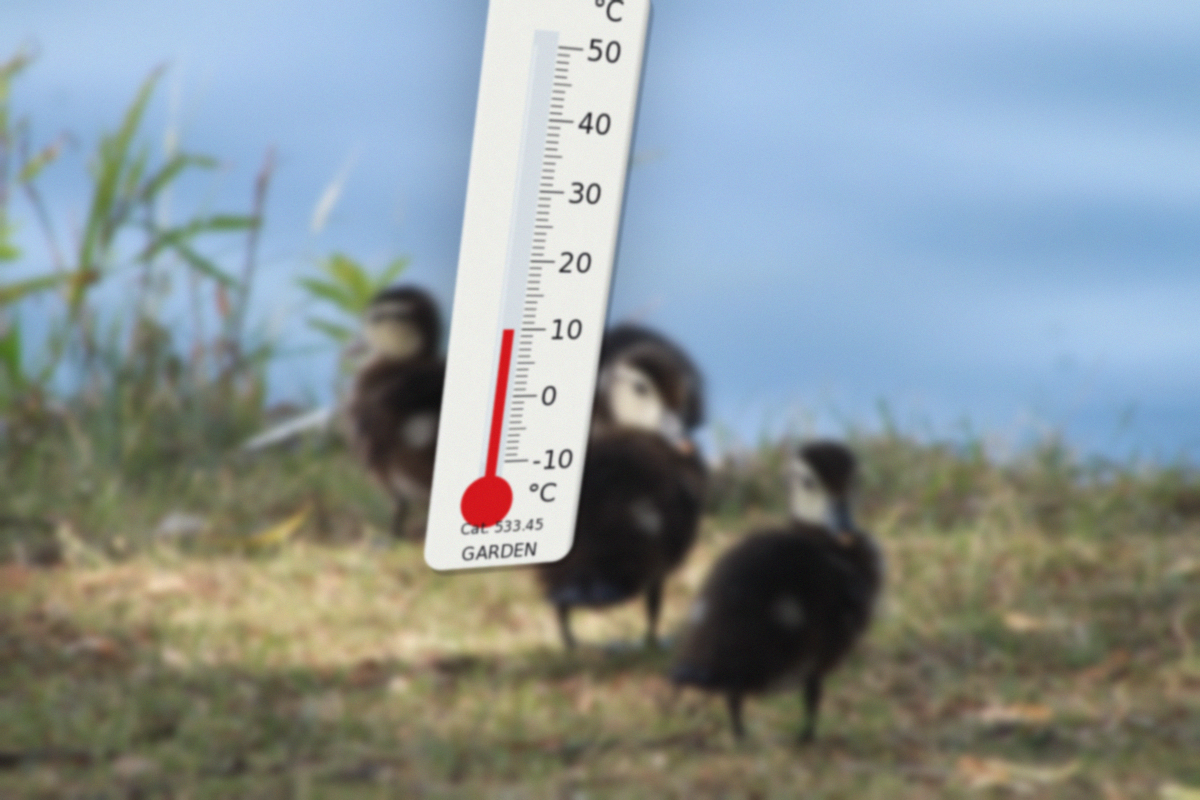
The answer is 10 °C
